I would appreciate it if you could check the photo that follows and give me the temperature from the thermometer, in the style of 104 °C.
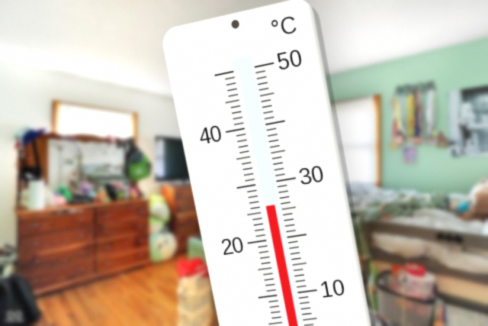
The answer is 26 °C
